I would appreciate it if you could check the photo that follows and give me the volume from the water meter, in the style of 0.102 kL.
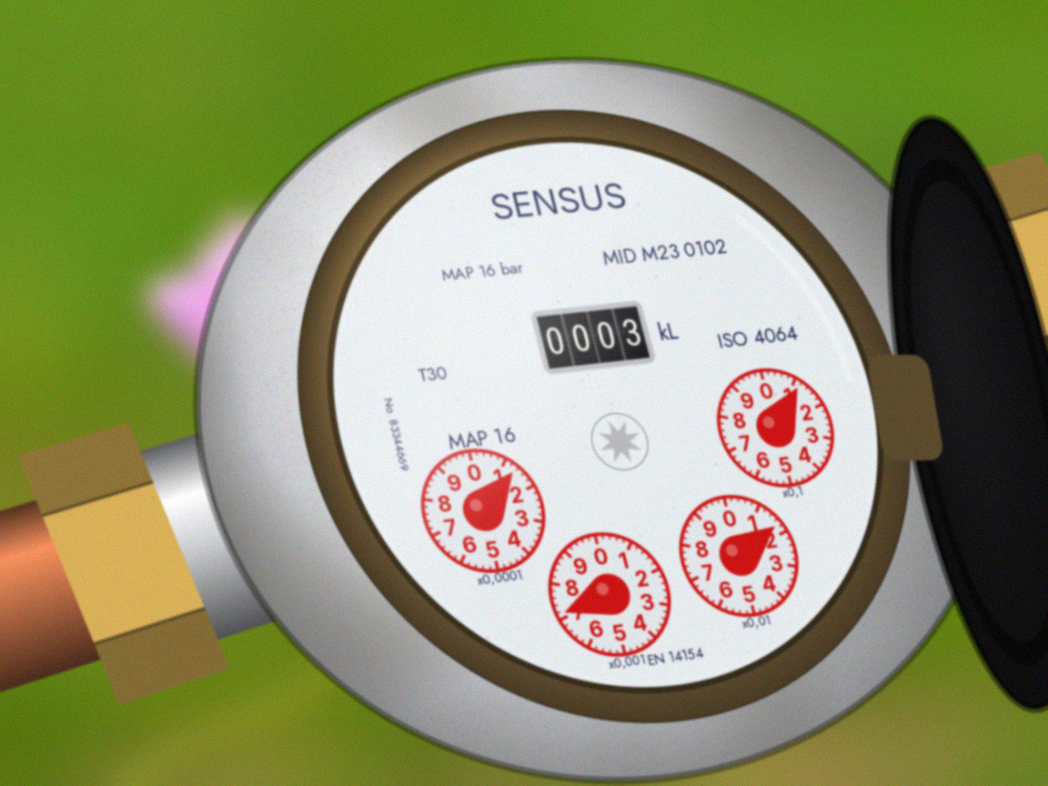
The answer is 3.1171 kL
